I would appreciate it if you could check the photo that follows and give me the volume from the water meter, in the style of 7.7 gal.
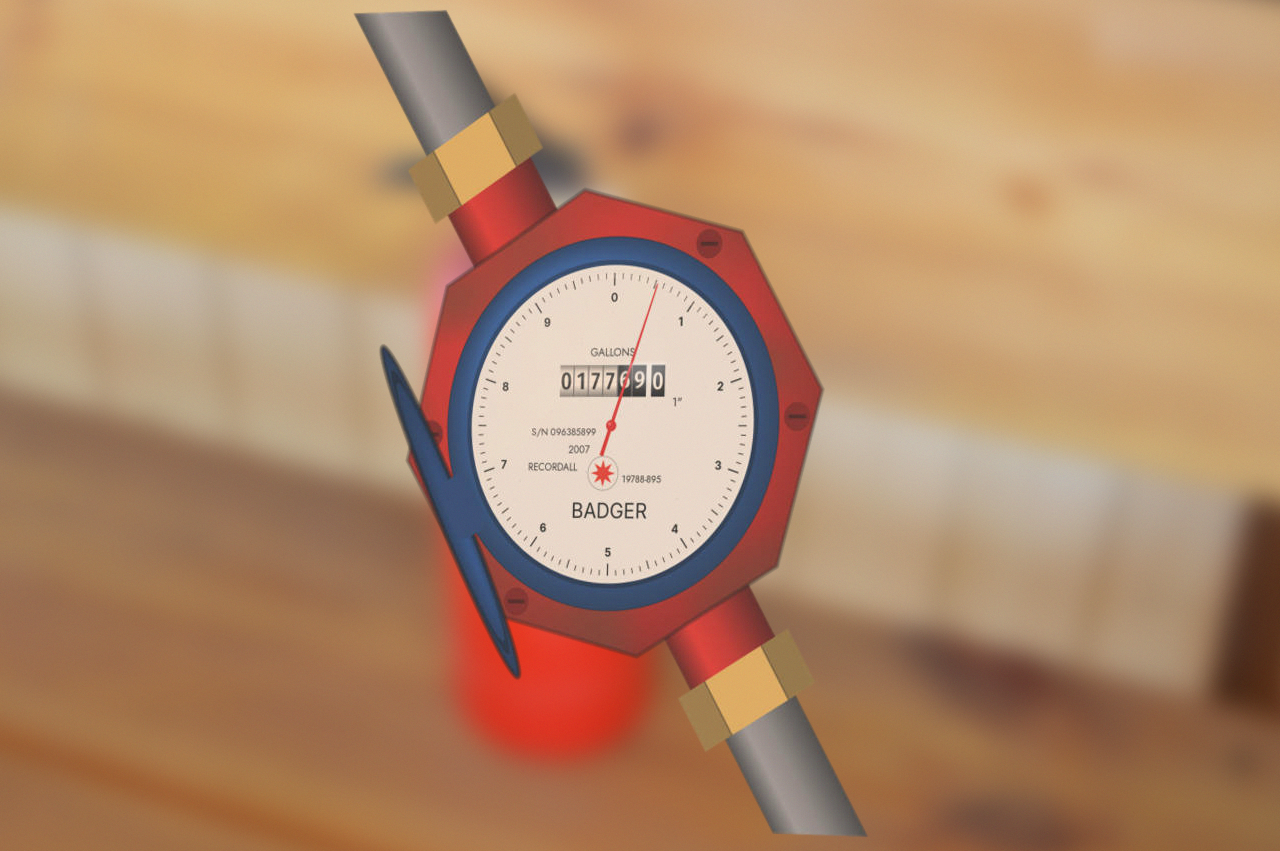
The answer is 177690.5 gal
